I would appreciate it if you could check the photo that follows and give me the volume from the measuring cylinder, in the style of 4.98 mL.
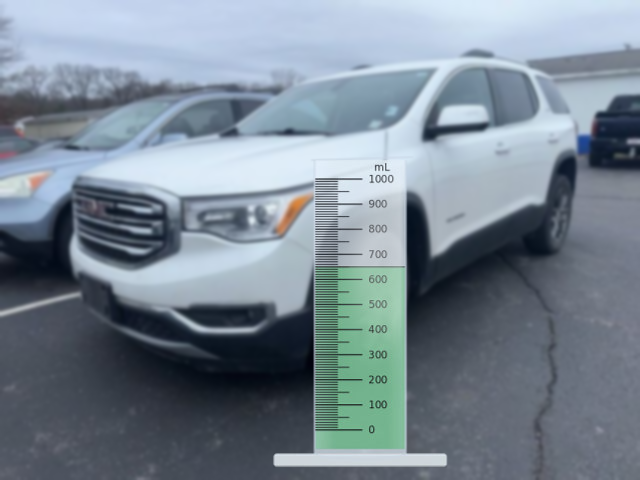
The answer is 650 mL
